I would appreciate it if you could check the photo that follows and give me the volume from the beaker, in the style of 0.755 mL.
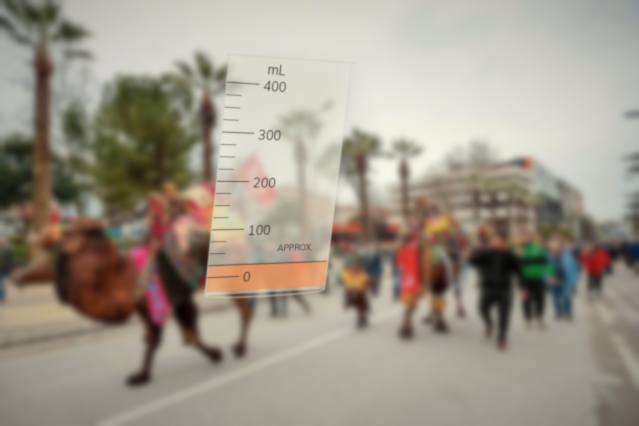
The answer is 25 mL
